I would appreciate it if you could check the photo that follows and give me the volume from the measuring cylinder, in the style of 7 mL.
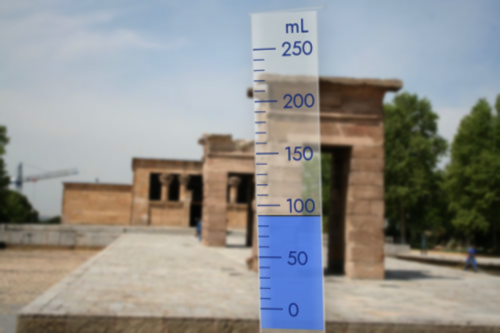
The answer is 90 mL
